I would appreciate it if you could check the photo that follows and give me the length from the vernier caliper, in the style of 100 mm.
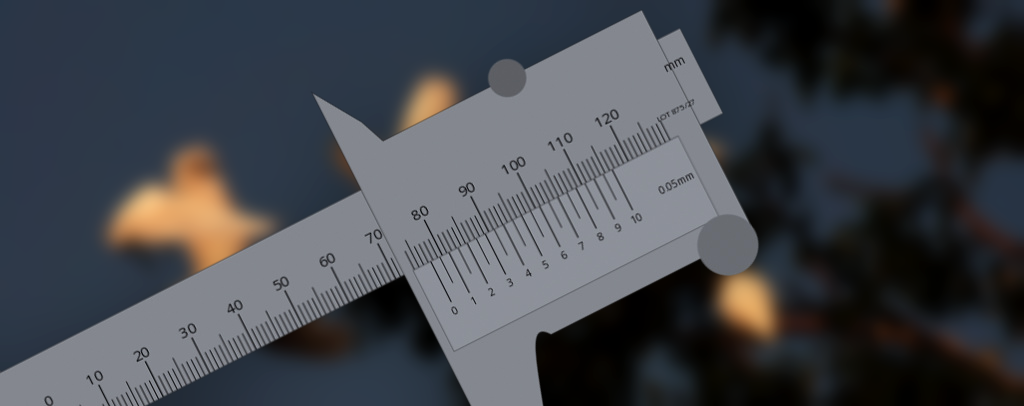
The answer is 77.5 mm
